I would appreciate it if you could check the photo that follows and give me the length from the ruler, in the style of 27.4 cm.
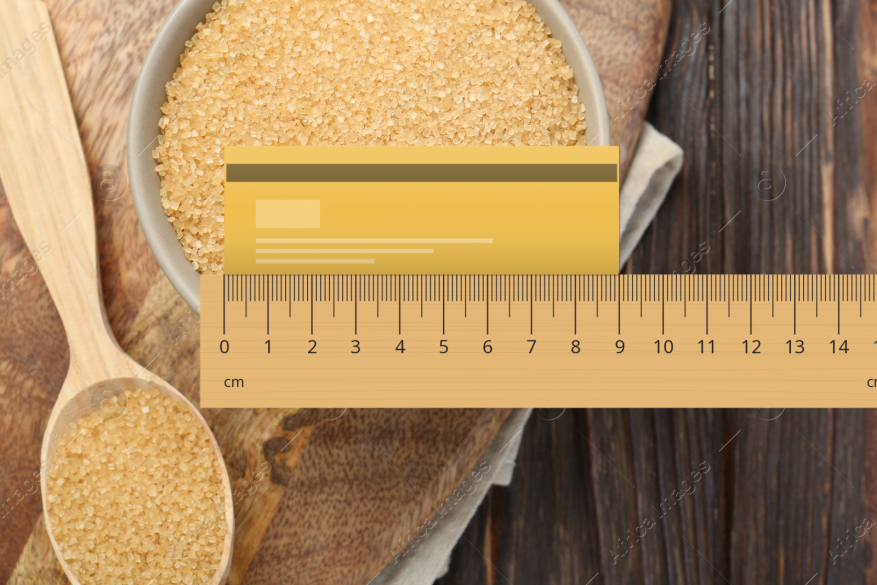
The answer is 9 cm
